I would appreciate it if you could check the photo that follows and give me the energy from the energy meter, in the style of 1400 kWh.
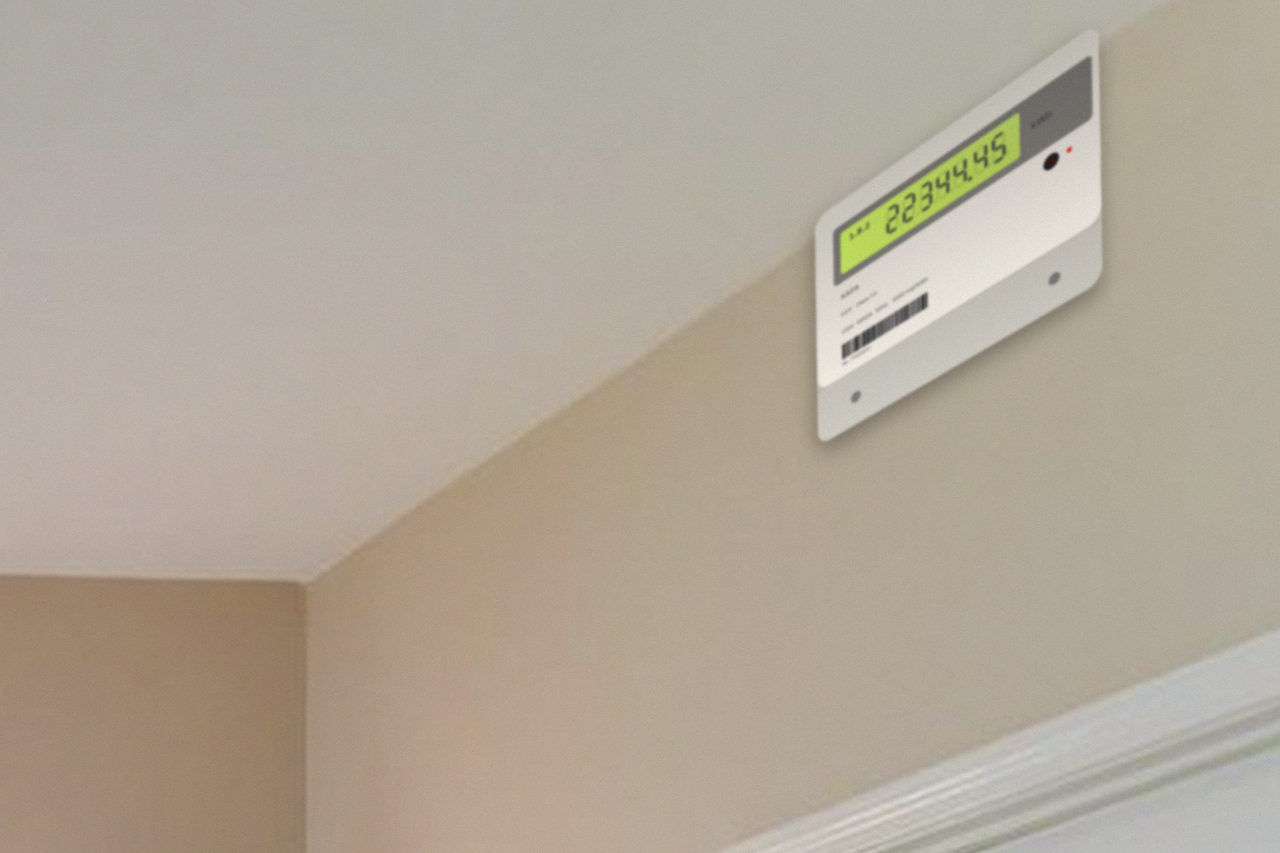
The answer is 22344.45 kWh
